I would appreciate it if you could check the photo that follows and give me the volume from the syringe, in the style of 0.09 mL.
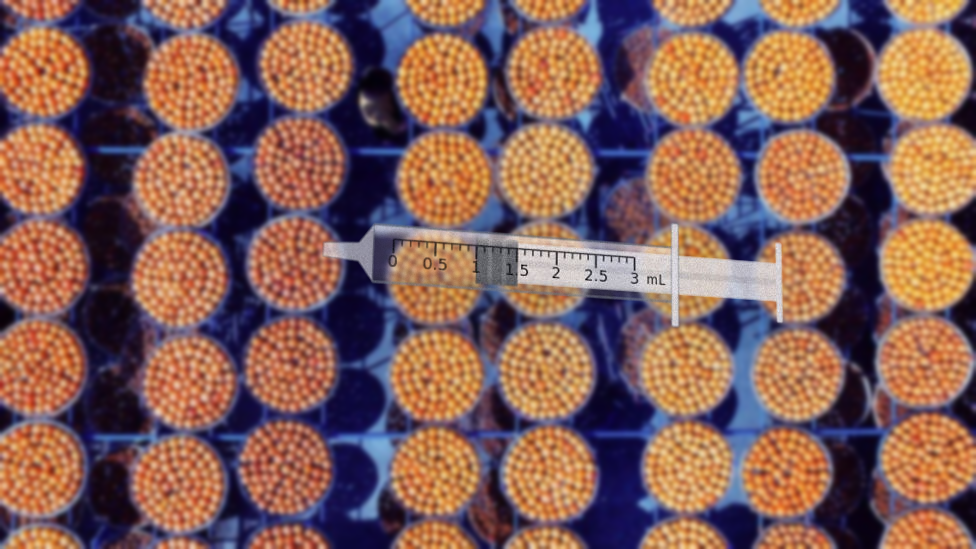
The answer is 1 mL
